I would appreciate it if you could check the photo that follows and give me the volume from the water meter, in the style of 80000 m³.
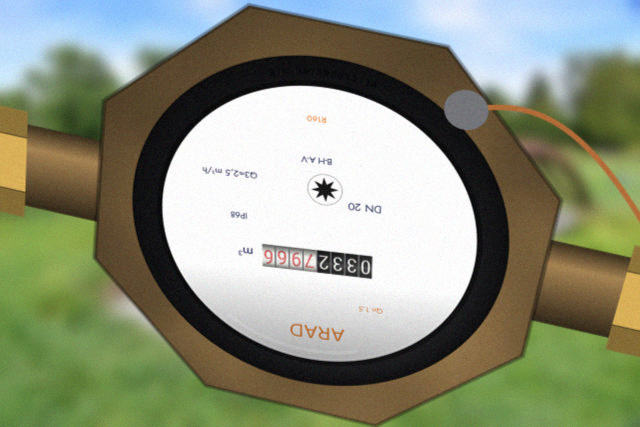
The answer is 332.7966 m³
